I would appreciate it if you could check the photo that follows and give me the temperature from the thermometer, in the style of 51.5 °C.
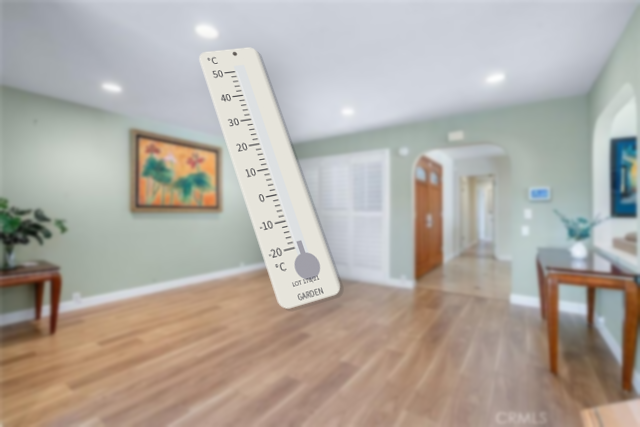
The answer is -18 °C
